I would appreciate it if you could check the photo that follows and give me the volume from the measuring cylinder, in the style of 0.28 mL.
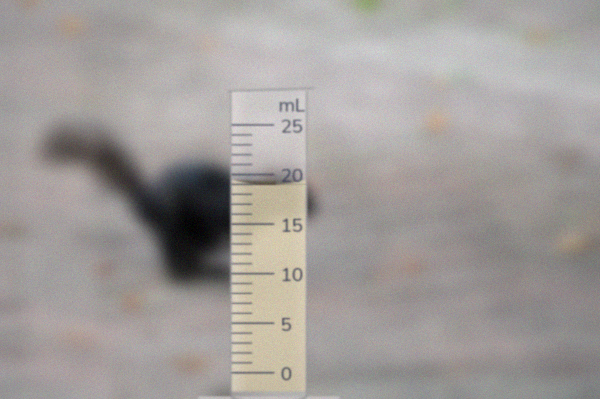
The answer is 19 mL
